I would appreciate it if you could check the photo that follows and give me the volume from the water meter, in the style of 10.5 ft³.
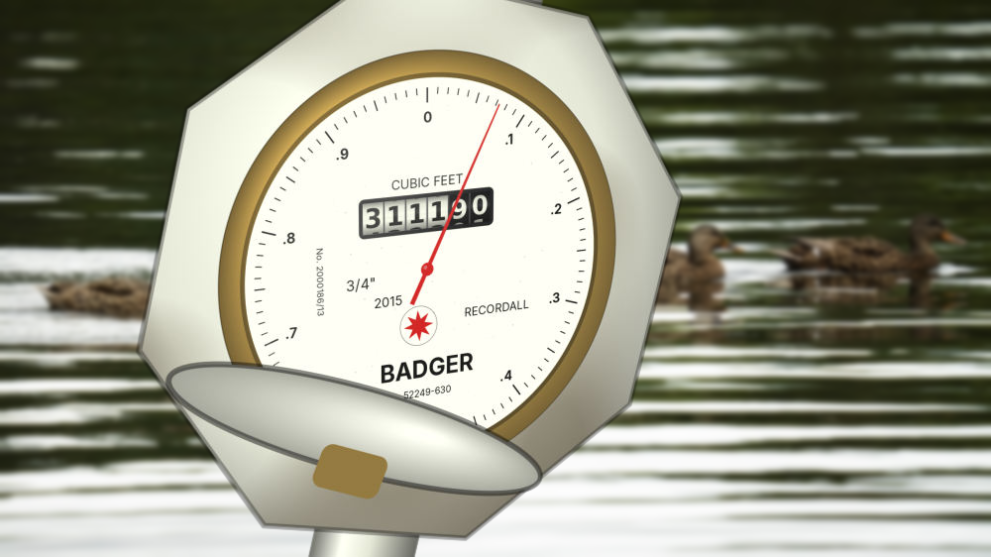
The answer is 311190.07 ft³
